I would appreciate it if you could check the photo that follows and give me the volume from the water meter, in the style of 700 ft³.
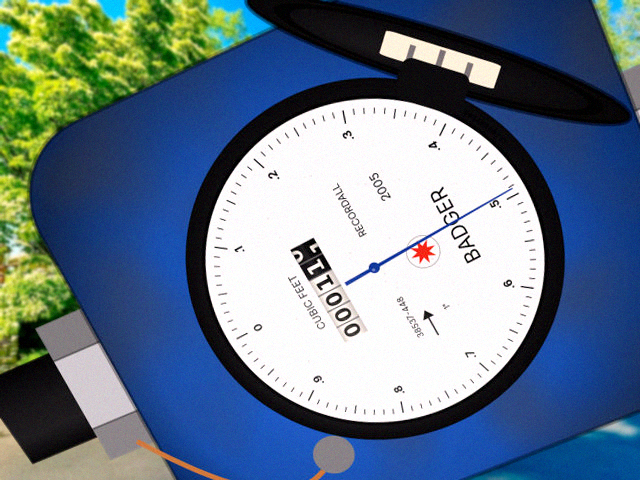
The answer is 110.49 ft³
